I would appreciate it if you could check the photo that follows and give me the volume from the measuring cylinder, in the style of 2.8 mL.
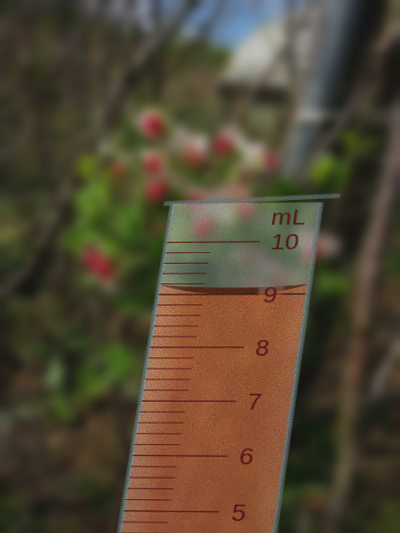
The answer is 9 mL
